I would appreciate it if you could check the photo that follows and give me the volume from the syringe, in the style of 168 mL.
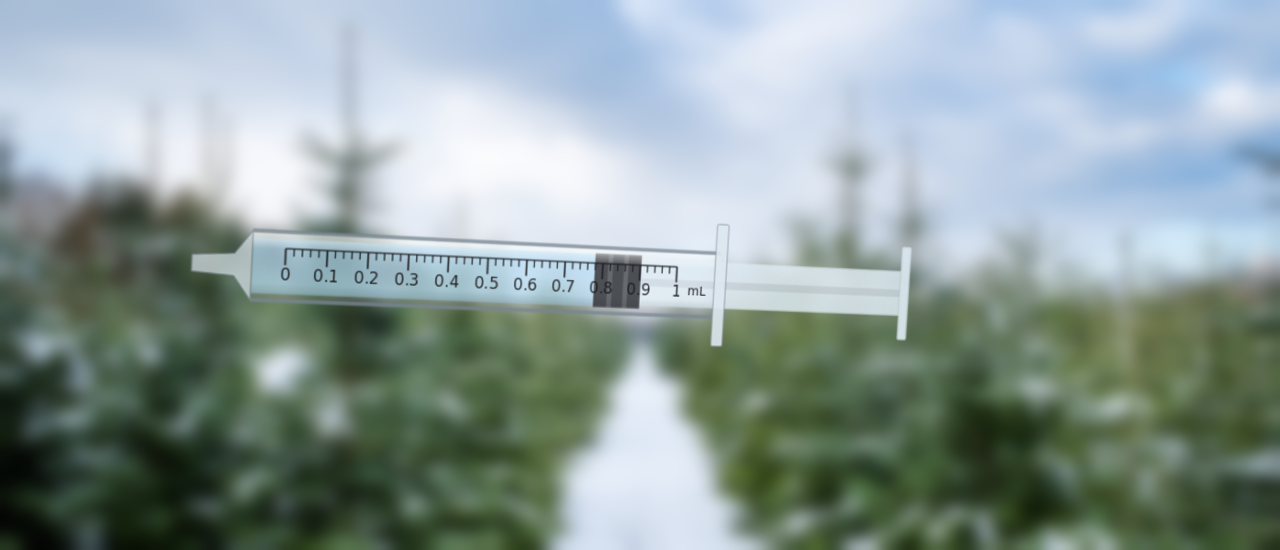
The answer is 0.78 mL
